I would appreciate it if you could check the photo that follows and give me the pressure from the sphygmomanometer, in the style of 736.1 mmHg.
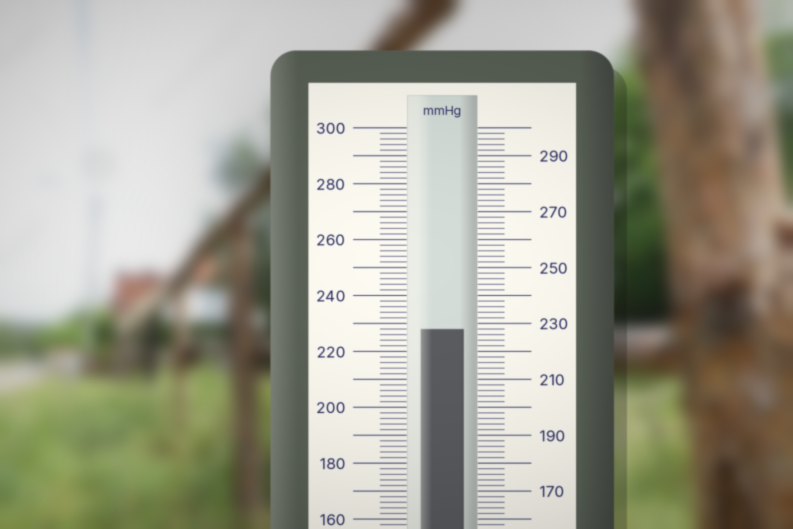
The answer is 228 mmHg
